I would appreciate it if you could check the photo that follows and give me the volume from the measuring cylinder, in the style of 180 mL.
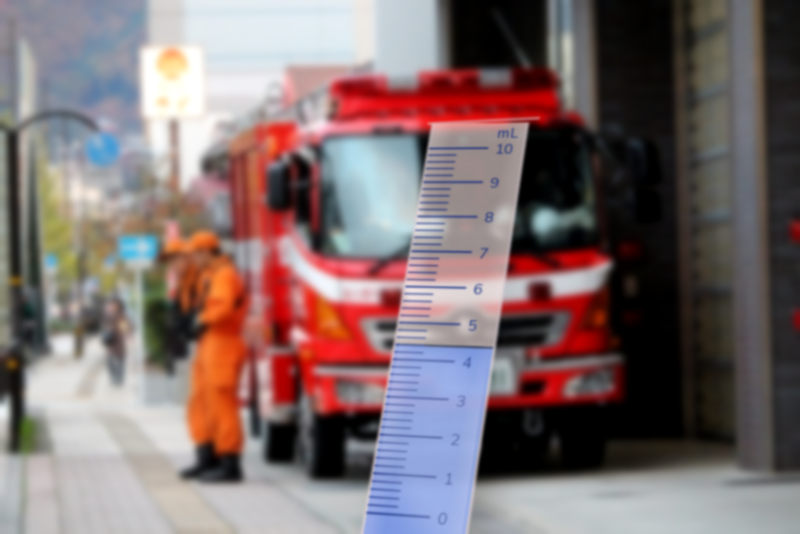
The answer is 4.4 mL
